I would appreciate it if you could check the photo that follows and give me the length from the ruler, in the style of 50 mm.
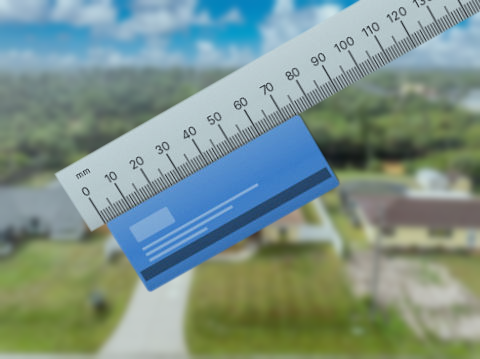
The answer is 75 mm
